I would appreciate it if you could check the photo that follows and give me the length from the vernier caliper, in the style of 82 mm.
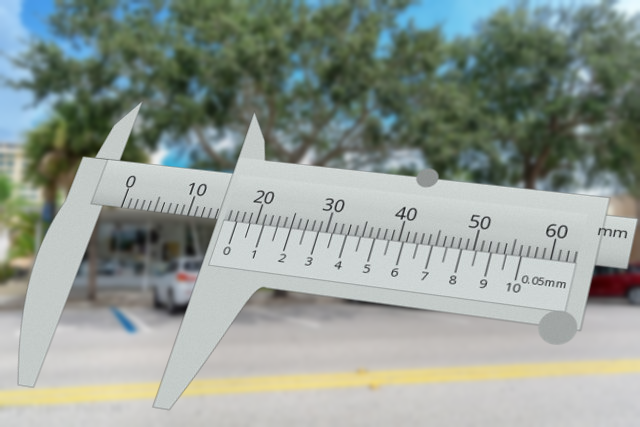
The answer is 17.2 mm
